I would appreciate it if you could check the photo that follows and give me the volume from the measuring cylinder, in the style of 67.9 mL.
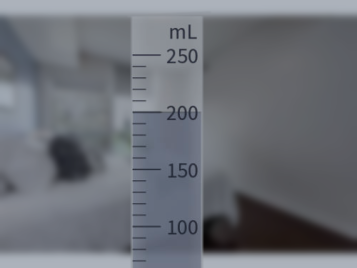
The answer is 200 mL
